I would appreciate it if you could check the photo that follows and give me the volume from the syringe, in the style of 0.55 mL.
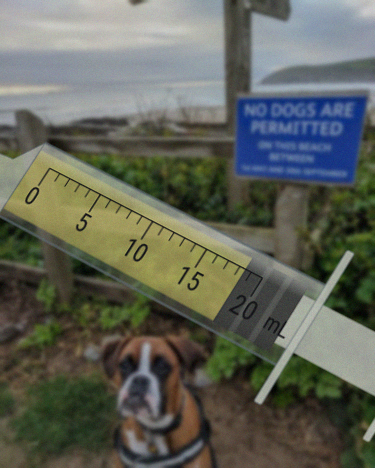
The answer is 18.5 mL
